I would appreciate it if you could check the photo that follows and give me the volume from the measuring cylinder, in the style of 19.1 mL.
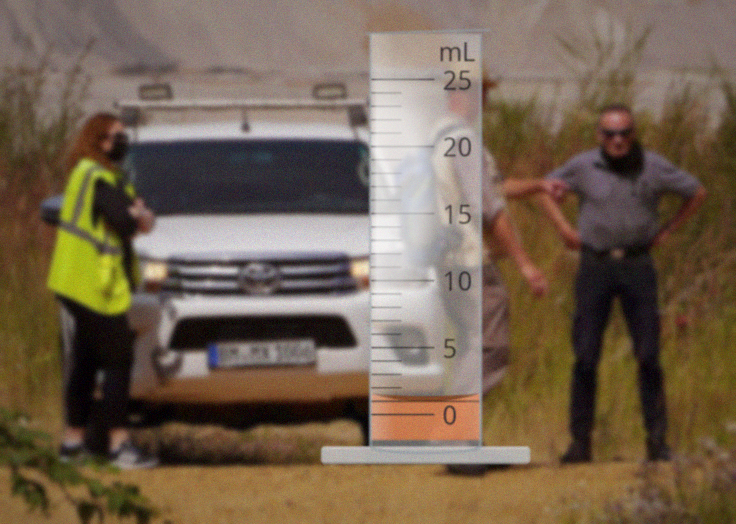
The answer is 1 mL
